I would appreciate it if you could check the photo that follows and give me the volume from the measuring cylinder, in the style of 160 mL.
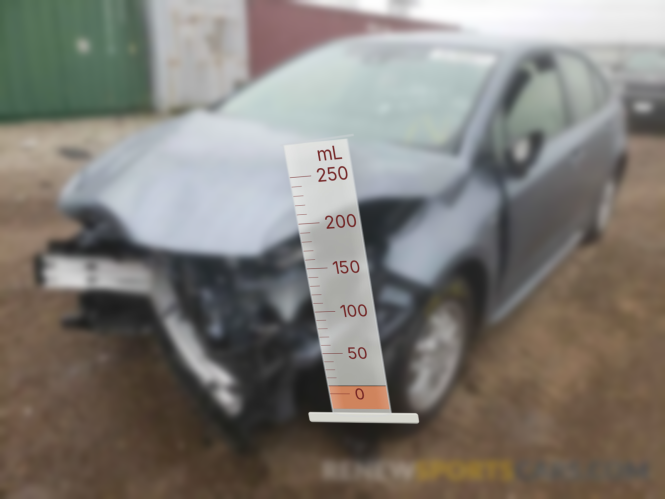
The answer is 10 mL
